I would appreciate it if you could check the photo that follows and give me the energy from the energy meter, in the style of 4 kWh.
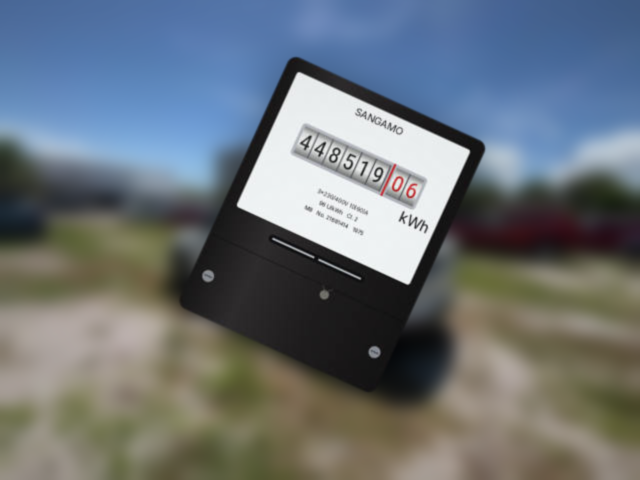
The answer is 448519.06 kWh
